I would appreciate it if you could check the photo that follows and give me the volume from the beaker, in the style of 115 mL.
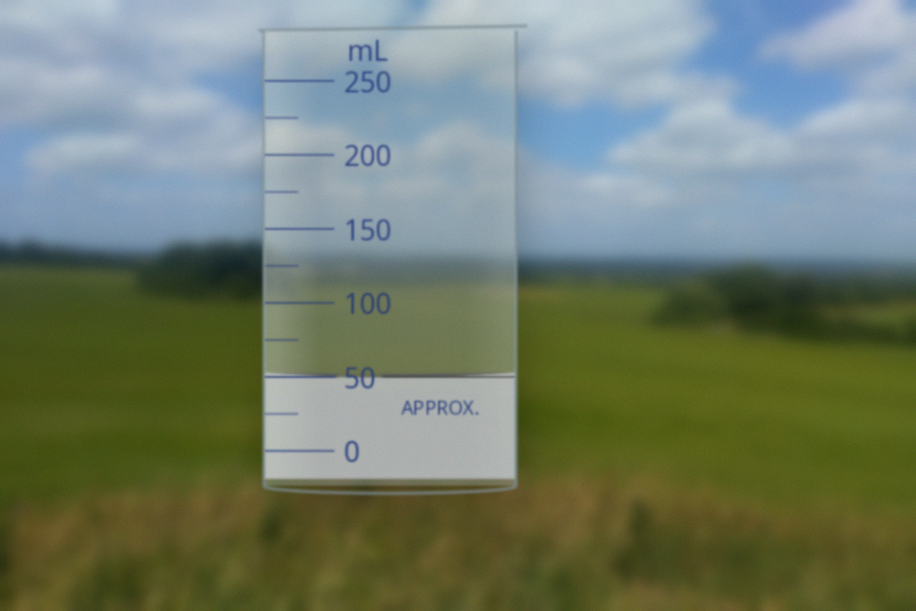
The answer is 50 mL
